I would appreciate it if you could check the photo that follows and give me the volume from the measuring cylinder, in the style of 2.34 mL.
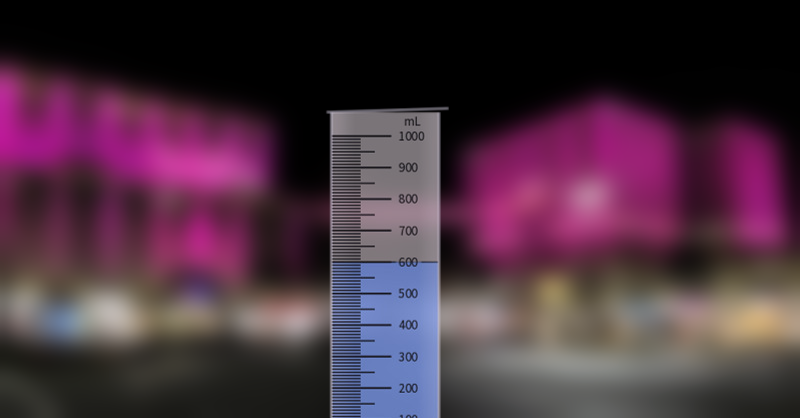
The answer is 600 mL
